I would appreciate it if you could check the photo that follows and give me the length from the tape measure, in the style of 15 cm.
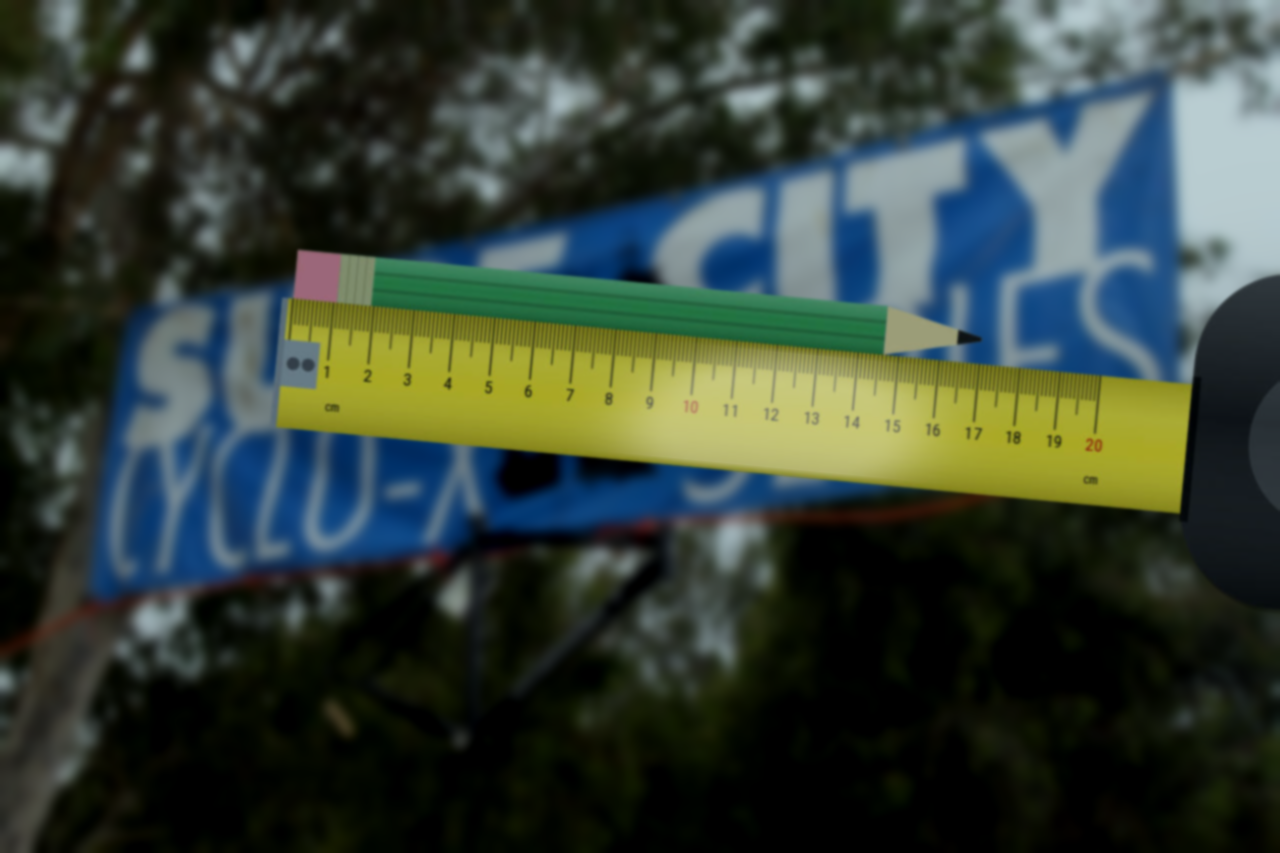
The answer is 17 cm
